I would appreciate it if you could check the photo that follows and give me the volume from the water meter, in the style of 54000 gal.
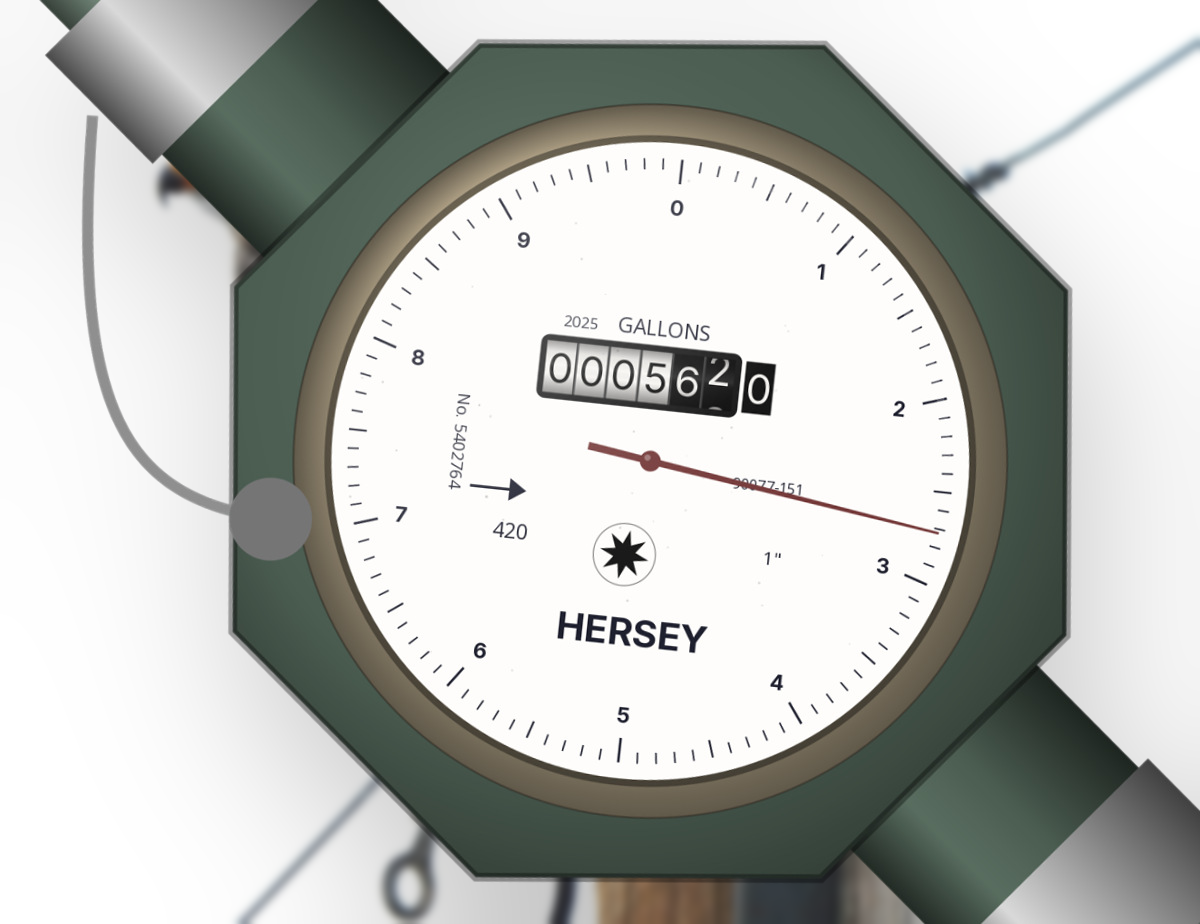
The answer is 5622.7 gal
